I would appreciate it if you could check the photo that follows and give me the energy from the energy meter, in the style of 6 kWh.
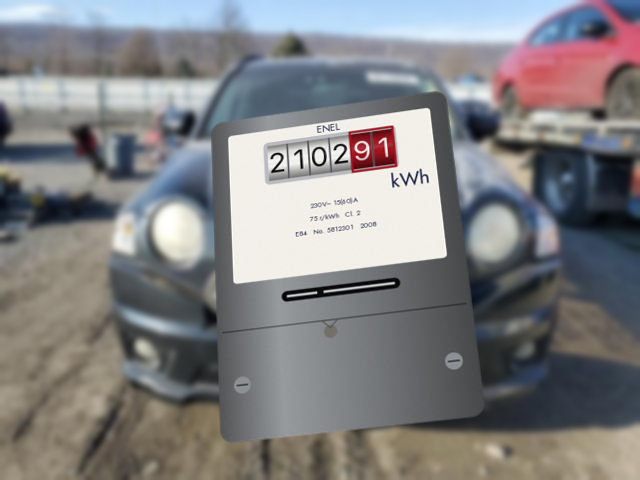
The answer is 2102.91 kWh
